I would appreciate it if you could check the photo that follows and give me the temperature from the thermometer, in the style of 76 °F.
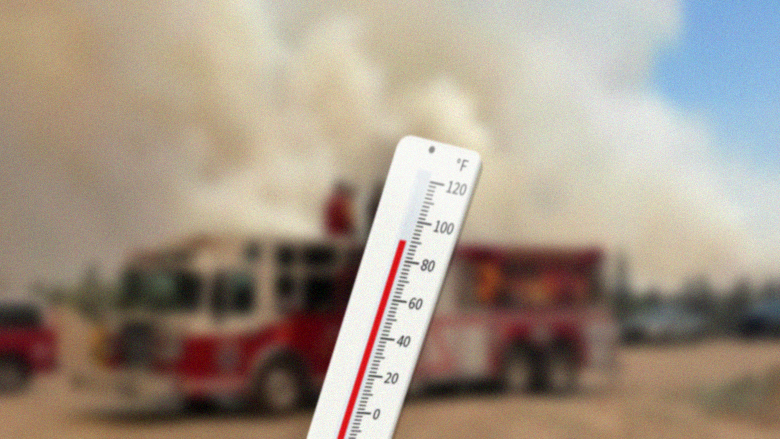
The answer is 90 °F
